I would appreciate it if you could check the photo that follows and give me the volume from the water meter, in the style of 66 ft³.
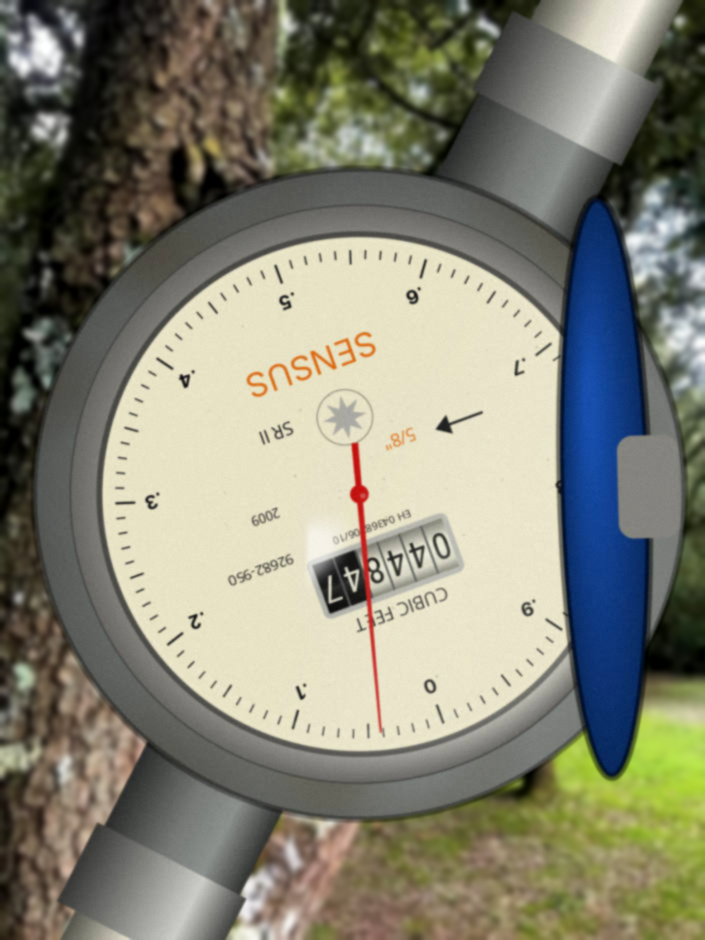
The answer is 44847.04 ft³
